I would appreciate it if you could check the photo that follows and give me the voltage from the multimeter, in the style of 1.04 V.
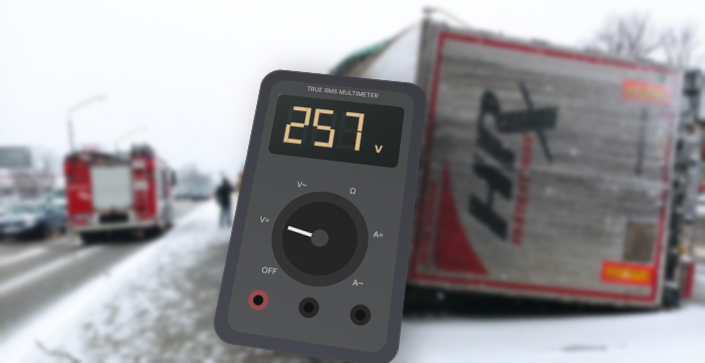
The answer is 257 V
